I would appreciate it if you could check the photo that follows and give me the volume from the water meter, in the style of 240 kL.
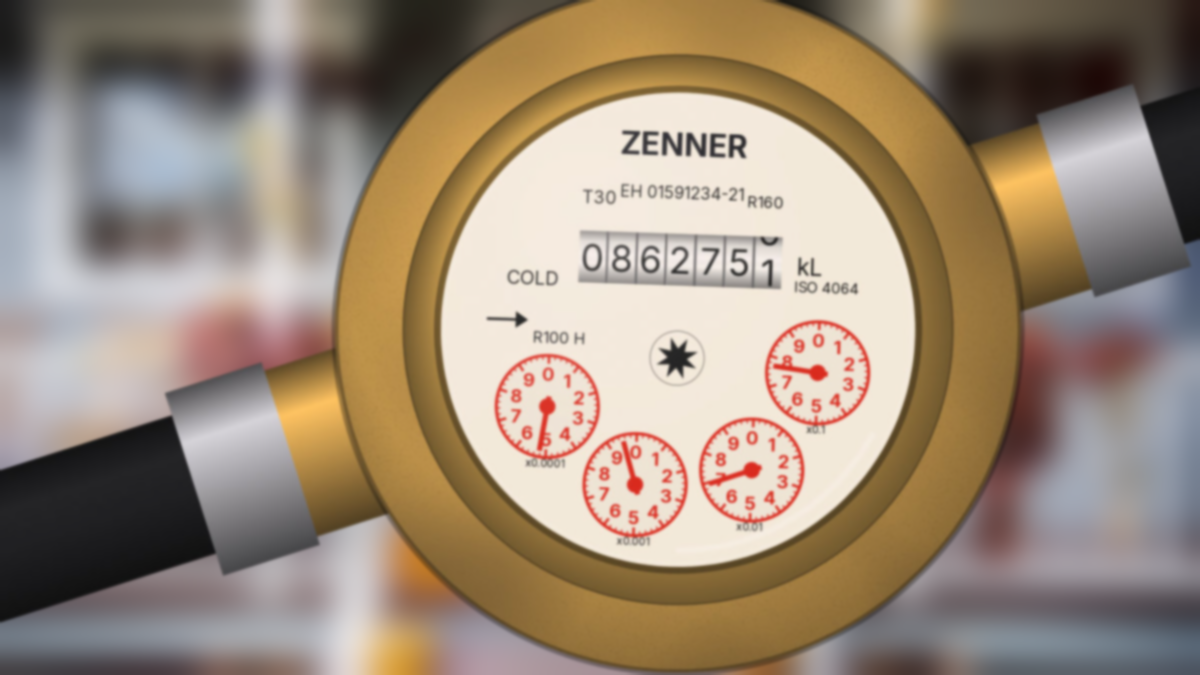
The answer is 862750.7695 kL
